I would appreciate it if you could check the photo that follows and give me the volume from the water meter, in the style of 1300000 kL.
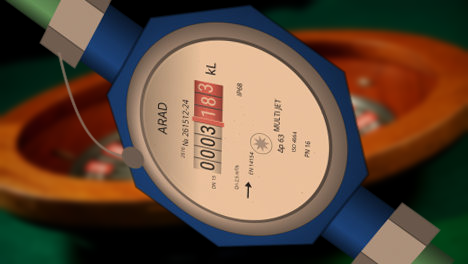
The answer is 3.183 kL
